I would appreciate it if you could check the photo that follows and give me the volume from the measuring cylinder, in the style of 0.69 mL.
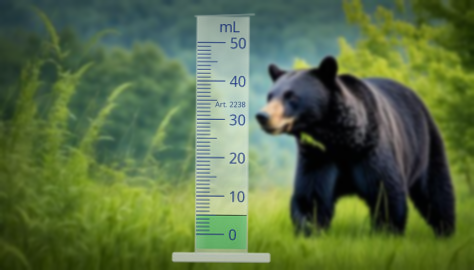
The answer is 5 mL
